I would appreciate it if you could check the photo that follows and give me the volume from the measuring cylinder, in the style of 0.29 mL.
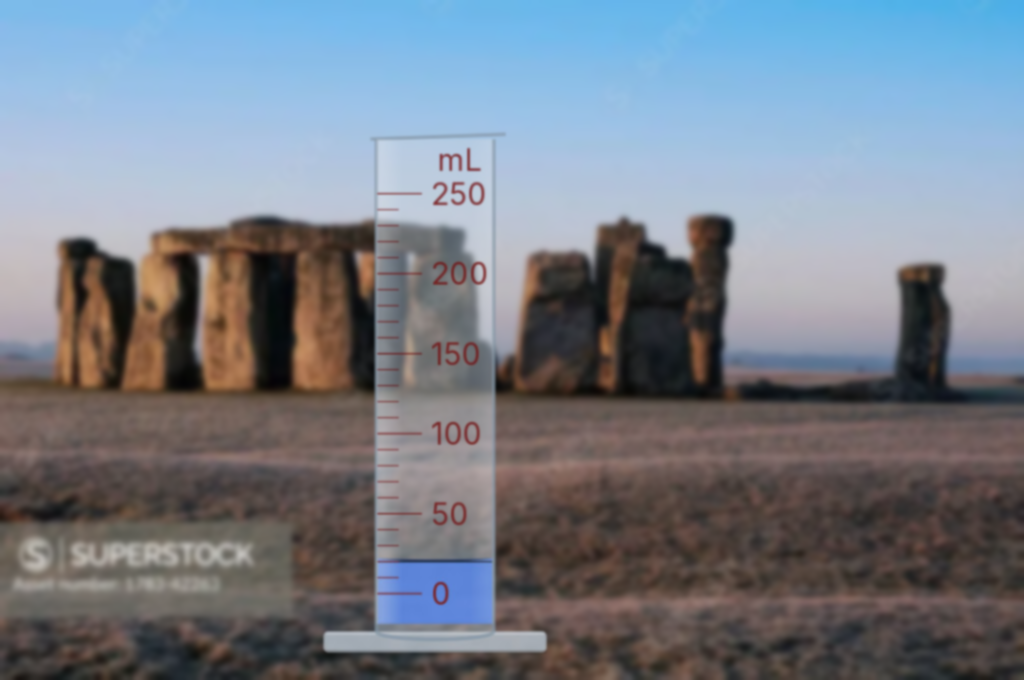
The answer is 20 mL
